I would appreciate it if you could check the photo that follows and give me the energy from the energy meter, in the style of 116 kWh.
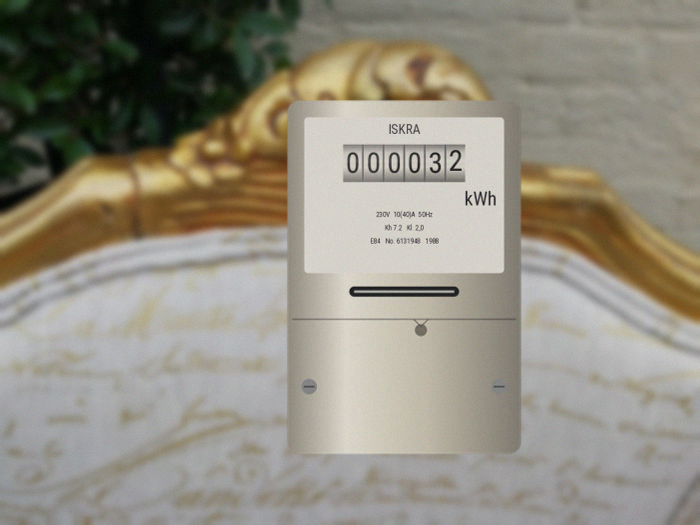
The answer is 32 kWh
